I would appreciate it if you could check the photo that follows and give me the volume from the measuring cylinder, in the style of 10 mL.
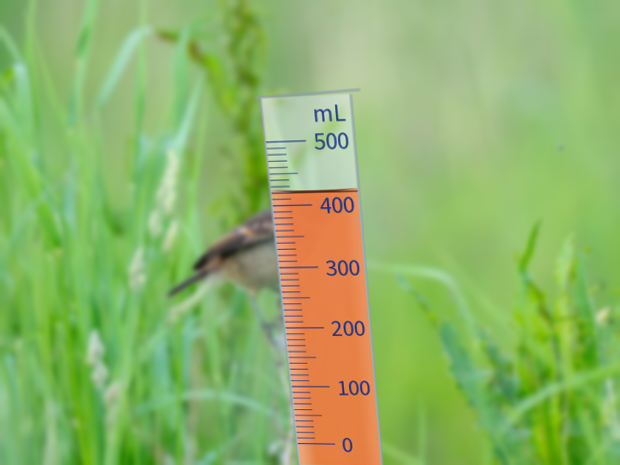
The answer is 420 mL
